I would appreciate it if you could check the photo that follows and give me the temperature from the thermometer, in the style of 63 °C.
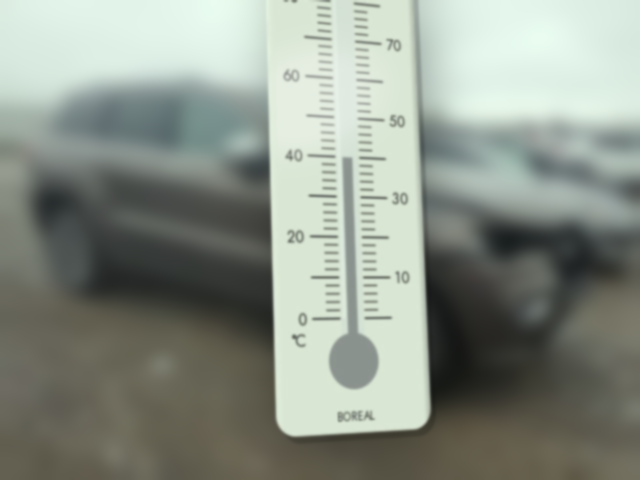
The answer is 40 °C
